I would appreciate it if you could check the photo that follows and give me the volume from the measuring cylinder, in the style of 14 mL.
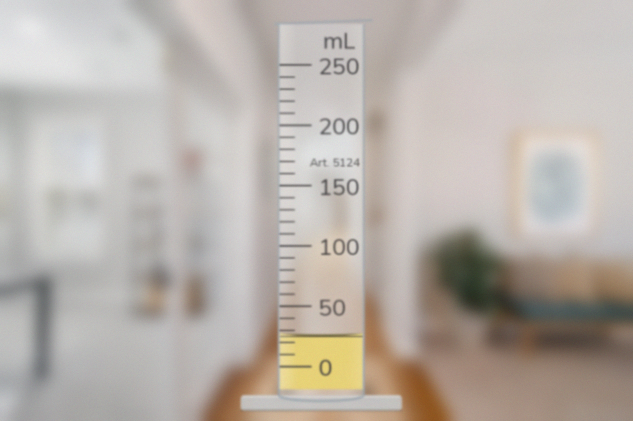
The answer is 25 mL
